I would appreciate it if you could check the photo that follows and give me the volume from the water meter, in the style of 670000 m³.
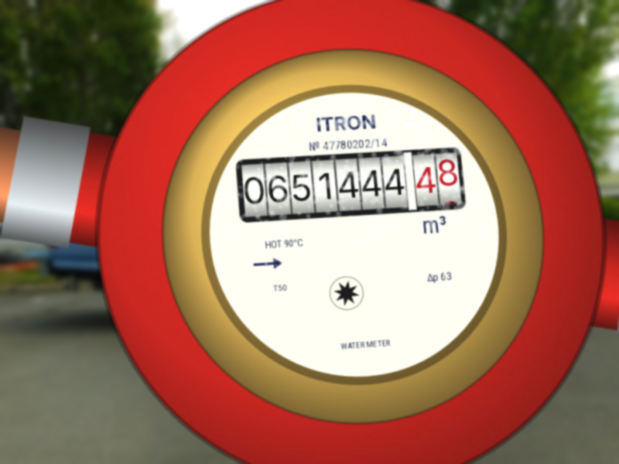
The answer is 651444.48 m³
